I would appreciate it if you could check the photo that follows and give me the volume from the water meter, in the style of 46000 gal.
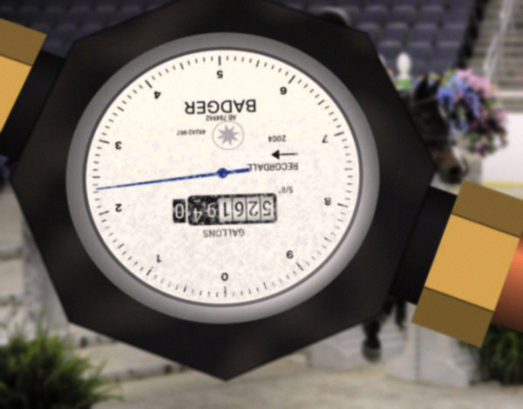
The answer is 5261942.3 gal
